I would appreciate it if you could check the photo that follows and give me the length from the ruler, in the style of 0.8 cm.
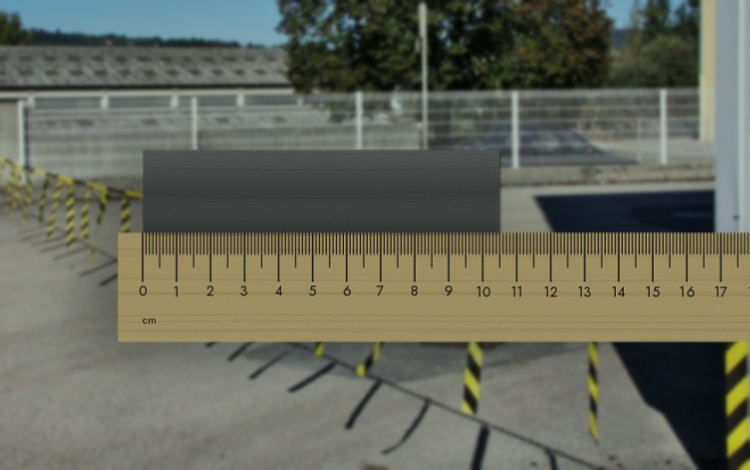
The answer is 10.5 cm
